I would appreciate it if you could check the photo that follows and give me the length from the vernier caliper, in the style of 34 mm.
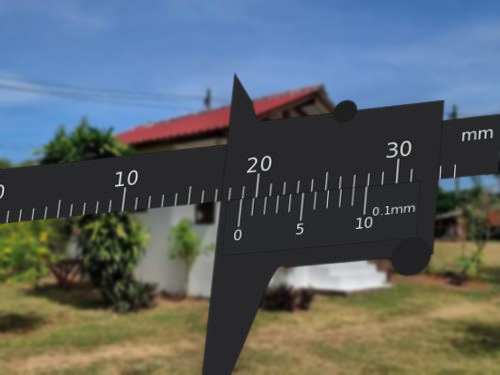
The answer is 18.9 mm
